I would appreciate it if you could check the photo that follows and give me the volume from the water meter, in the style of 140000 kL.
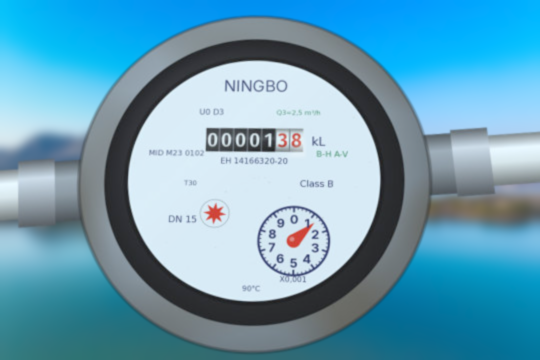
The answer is 1.381 kL
